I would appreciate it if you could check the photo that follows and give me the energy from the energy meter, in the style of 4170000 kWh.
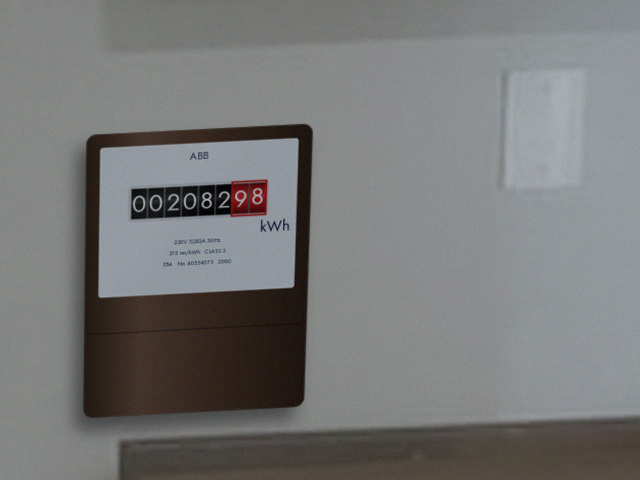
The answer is 2082.98 kWh
